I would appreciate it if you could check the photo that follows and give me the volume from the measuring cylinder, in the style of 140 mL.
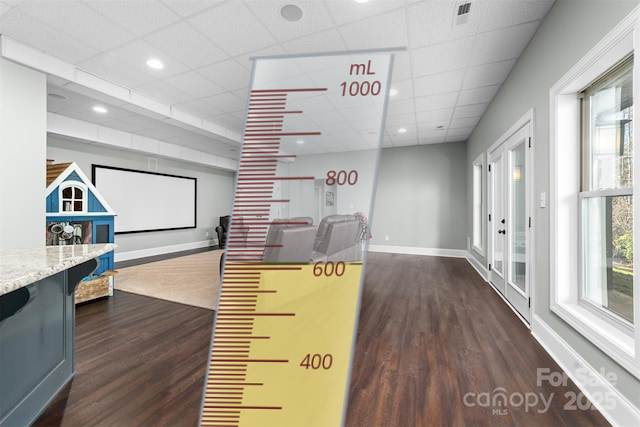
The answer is 610 mL
